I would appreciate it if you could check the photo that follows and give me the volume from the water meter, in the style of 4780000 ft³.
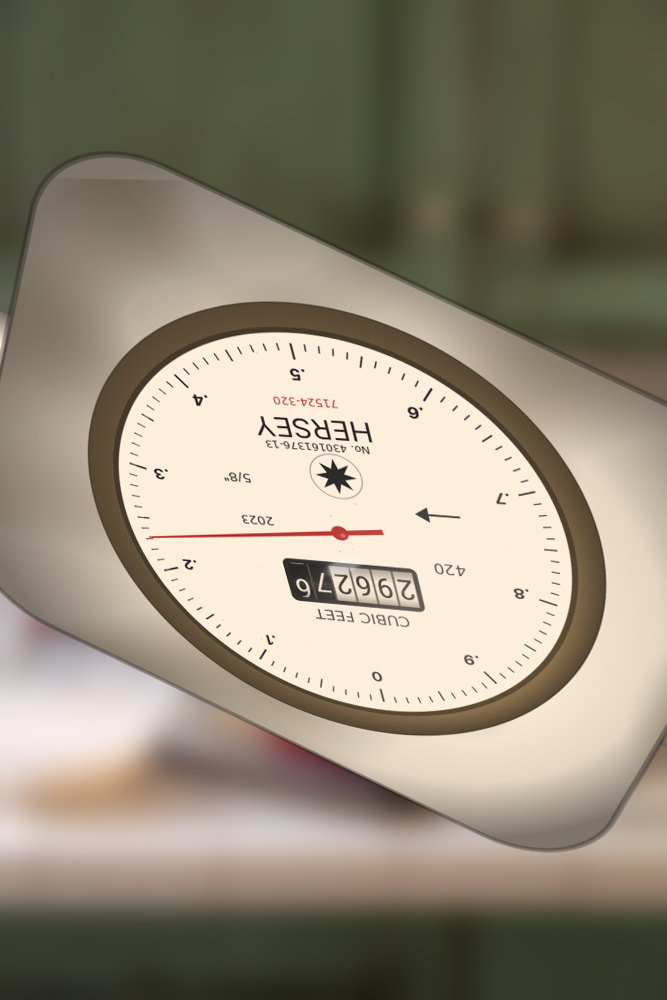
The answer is 296276.23 ft³
